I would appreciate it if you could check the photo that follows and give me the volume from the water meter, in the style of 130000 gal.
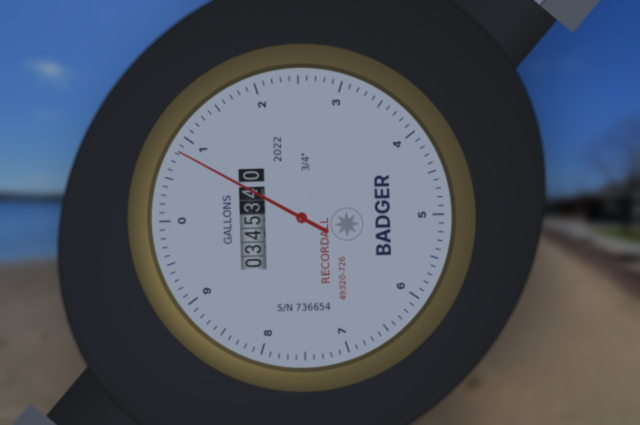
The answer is 345340.8 gal
